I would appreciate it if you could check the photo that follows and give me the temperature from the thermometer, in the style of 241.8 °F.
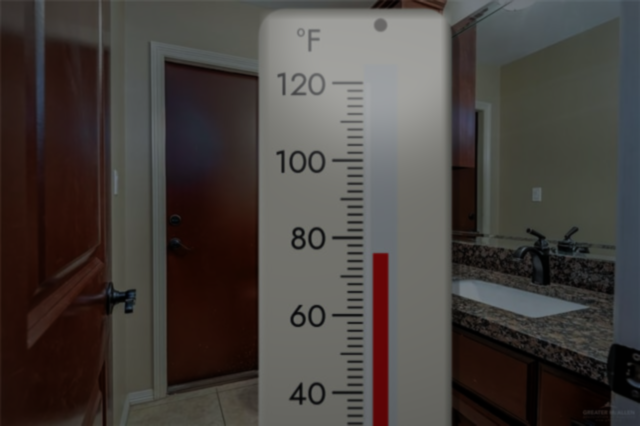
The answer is 76 °F
